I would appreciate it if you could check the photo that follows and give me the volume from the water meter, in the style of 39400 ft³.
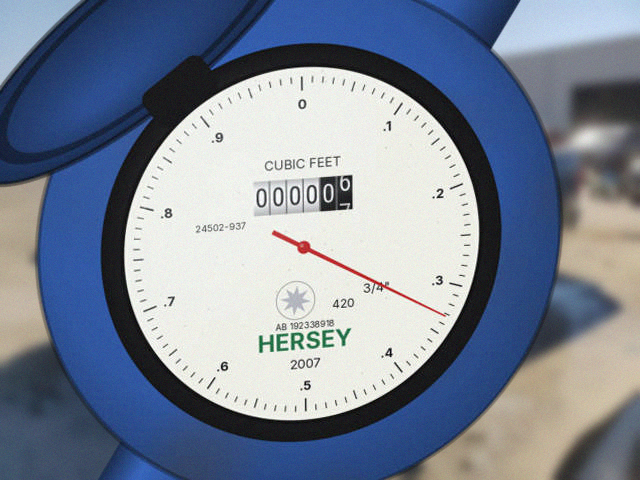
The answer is 6.33 ft³
